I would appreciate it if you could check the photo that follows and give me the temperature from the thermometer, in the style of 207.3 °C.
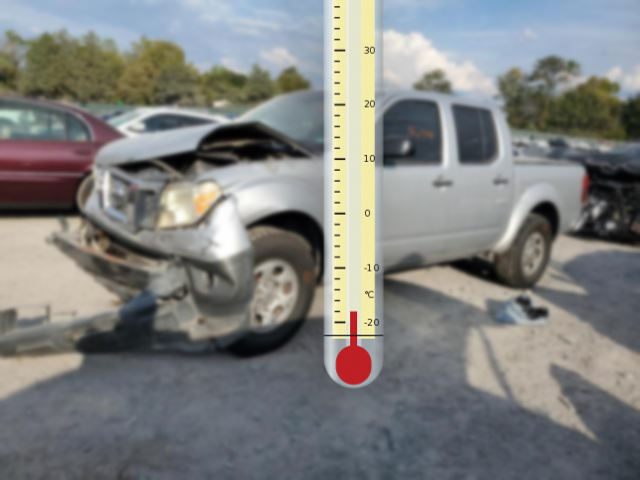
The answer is -18 °C
